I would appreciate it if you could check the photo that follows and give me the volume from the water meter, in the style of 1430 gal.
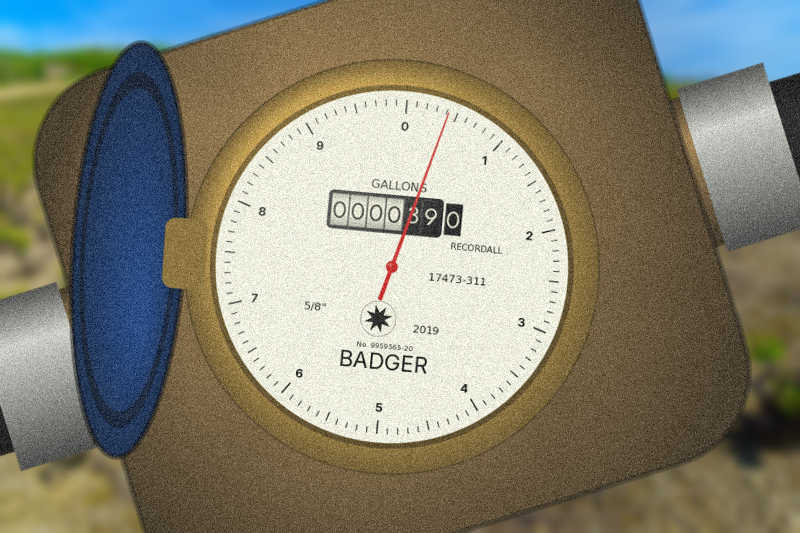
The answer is 390.4 gal
